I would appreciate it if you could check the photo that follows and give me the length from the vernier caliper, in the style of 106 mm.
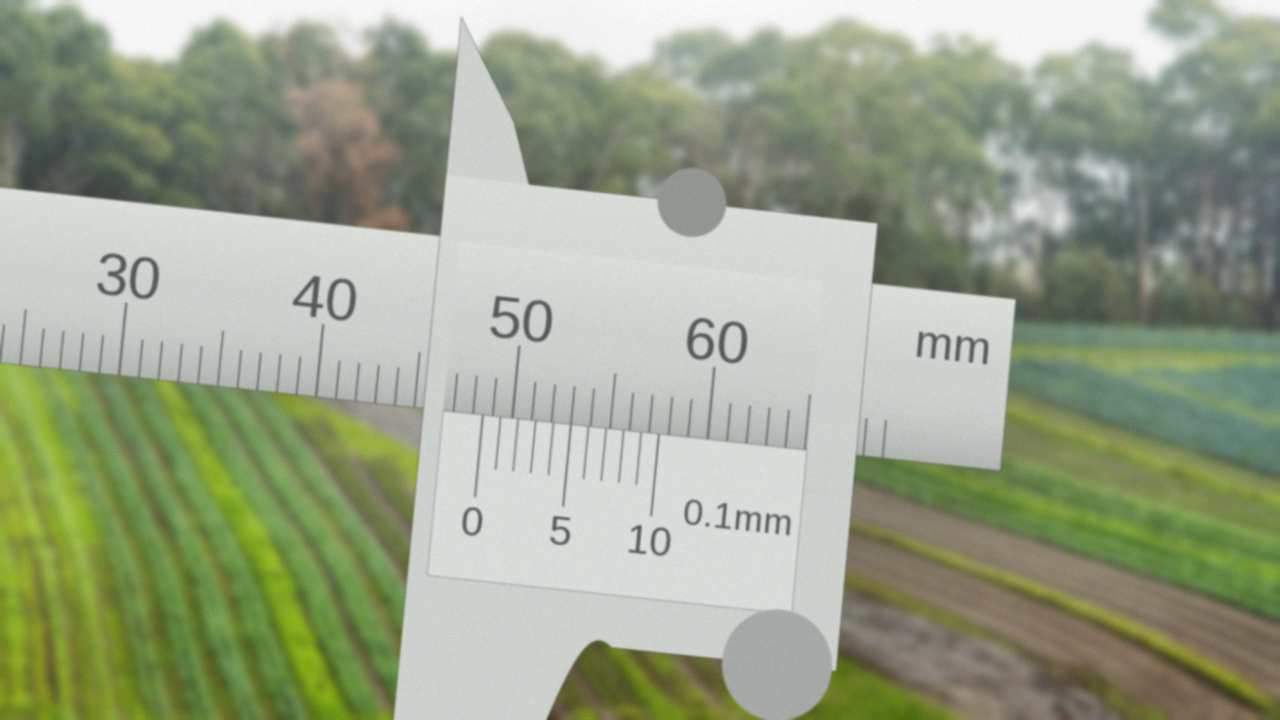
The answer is 48.5 mm
